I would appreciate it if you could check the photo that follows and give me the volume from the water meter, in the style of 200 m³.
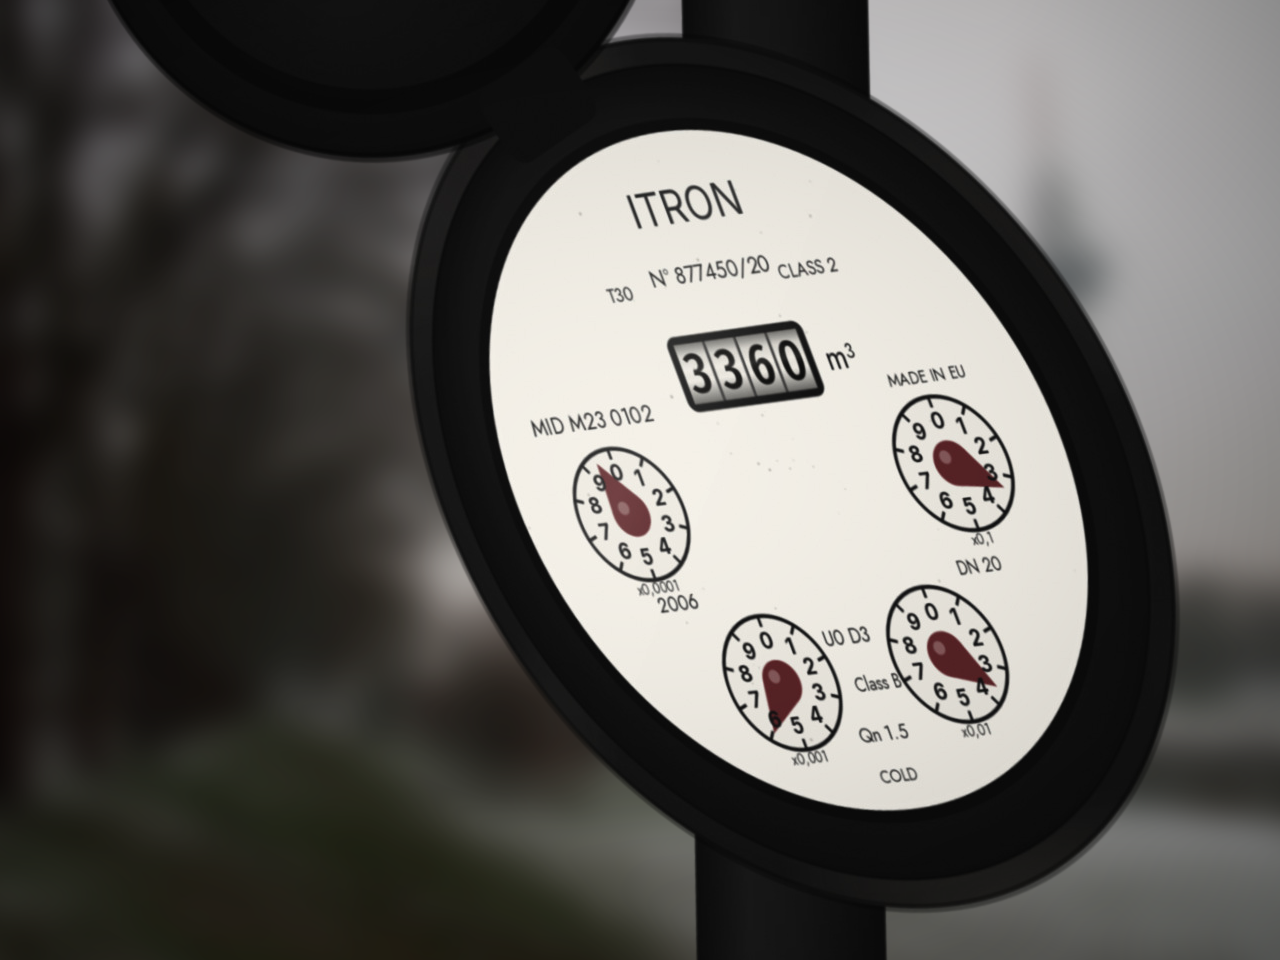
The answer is 3360.3359 m³
